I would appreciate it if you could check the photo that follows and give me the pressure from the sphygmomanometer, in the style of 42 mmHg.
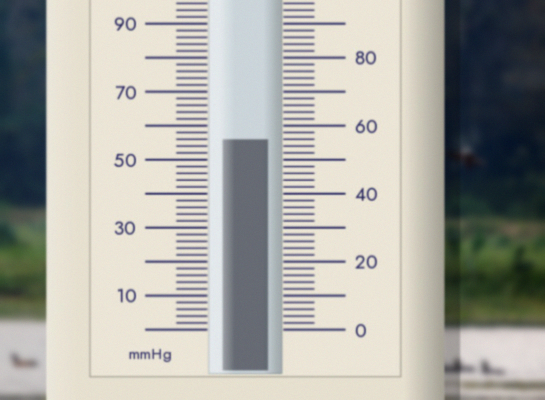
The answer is 56 mmHg
